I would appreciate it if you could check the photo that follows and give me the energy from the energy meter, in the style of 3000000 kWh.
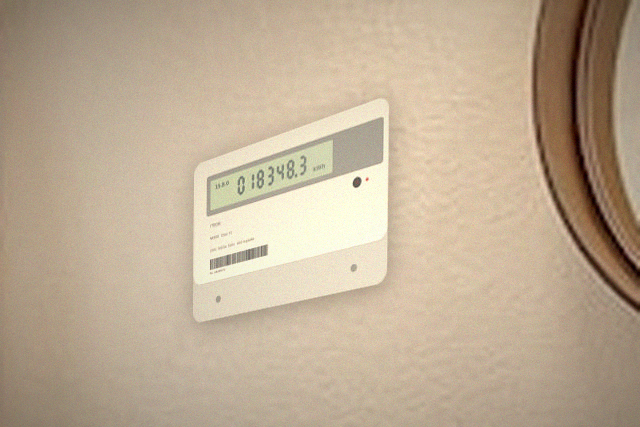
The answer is 18348.3 kWh
